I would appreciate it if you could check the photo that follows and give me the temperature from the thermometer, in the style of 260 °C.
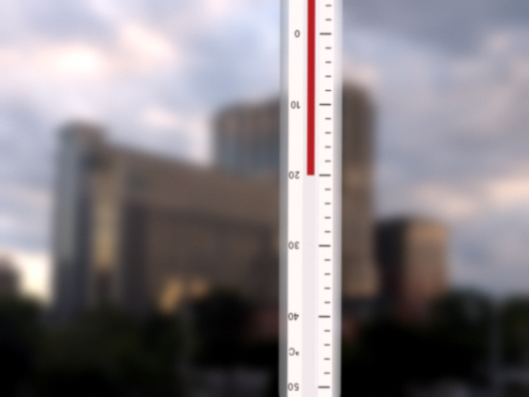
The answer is 20 °C
